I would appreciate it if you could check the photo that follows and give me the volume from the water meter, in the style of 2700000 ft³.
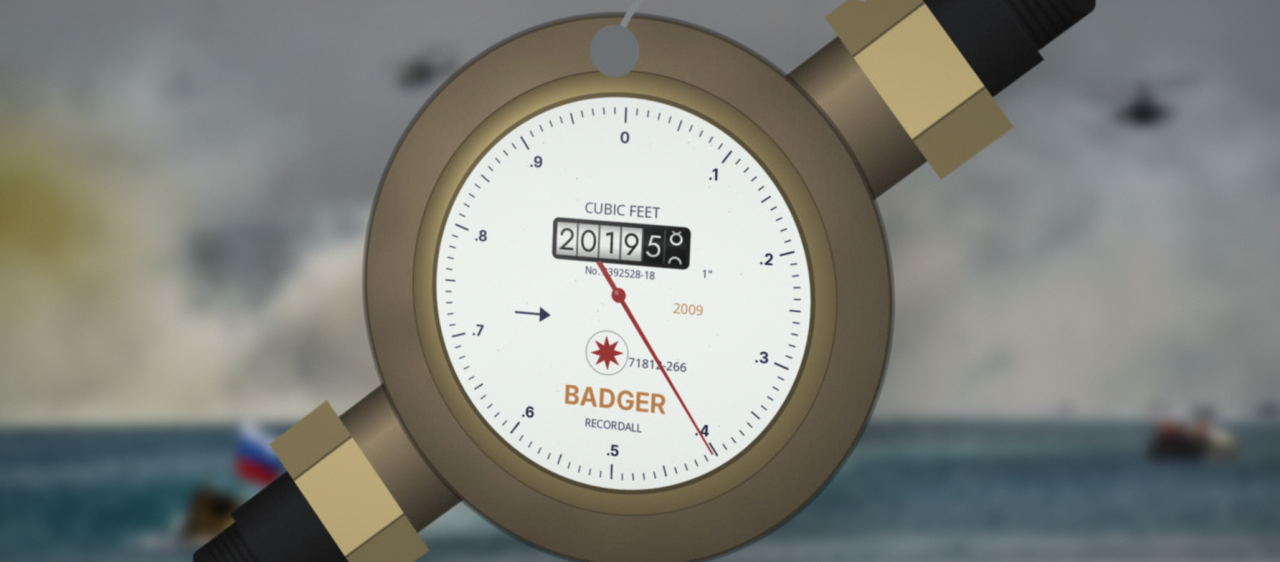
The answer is 201958.40 ft³
